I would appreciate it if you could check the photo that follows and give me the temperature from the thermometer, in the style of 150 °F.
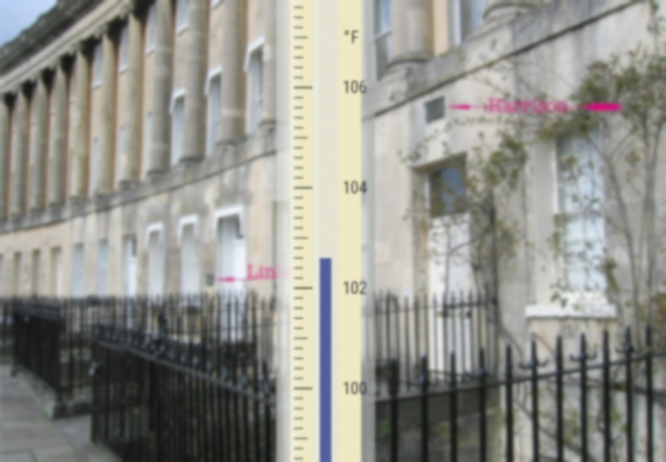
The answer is 102.6 °F
